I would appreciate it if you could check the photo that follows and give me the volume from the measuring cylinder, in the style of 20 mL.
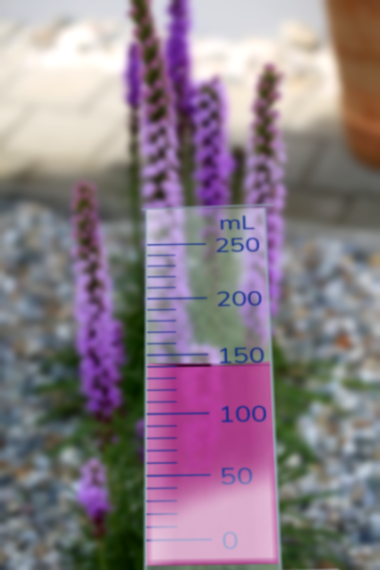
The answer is 140 mL
